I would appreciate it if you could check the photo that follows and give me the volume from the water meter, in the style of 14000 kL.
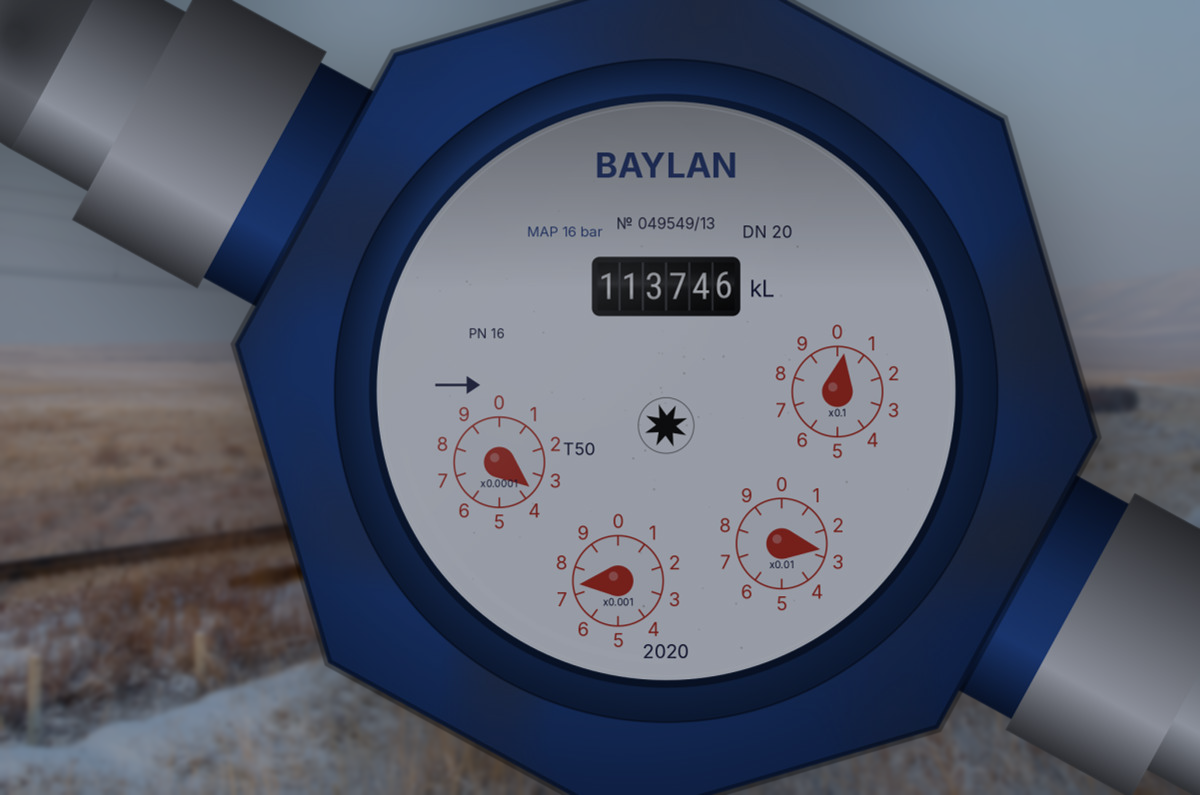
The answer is 113746.0273 kL
